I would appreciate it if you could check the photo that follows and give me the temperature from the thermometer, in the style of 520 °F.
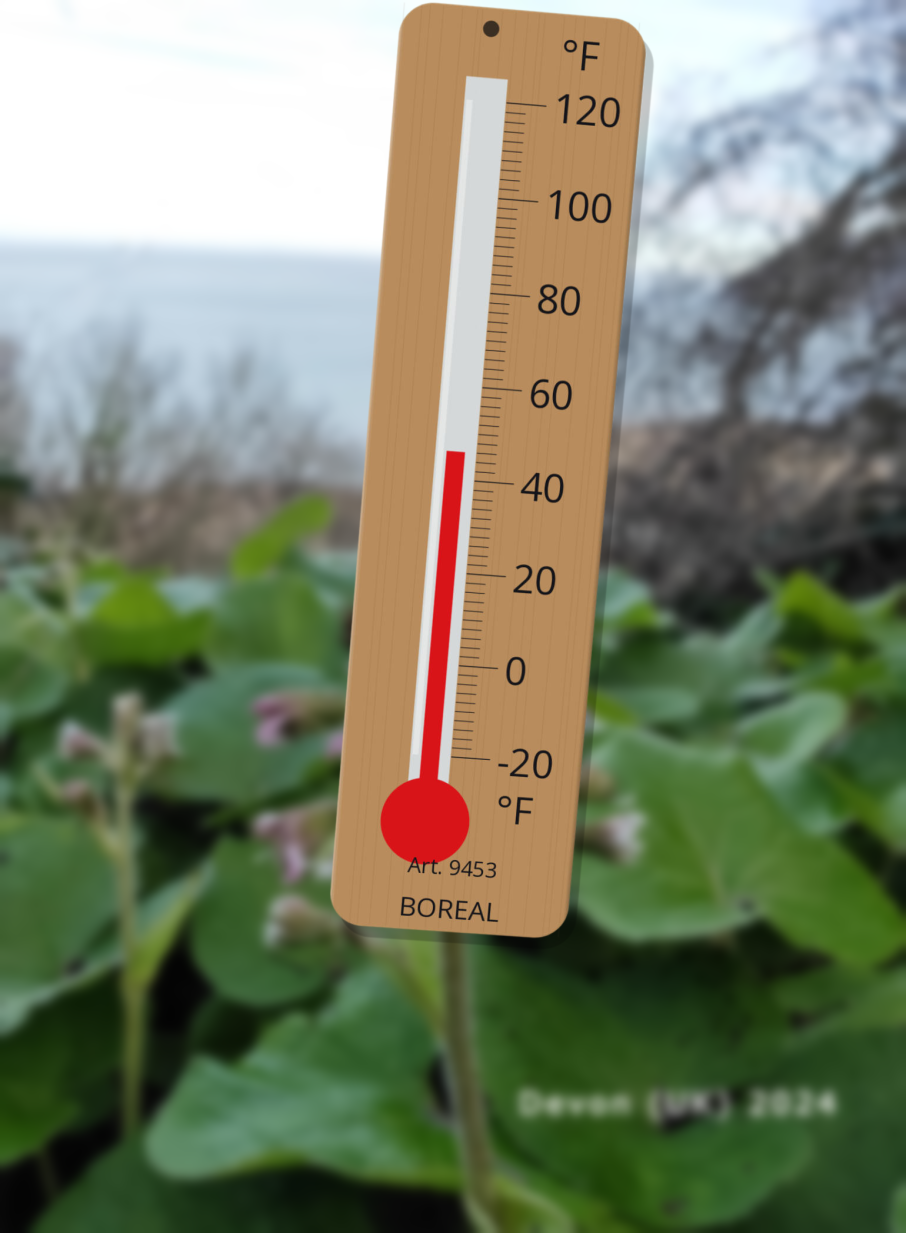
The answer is 46 °F
